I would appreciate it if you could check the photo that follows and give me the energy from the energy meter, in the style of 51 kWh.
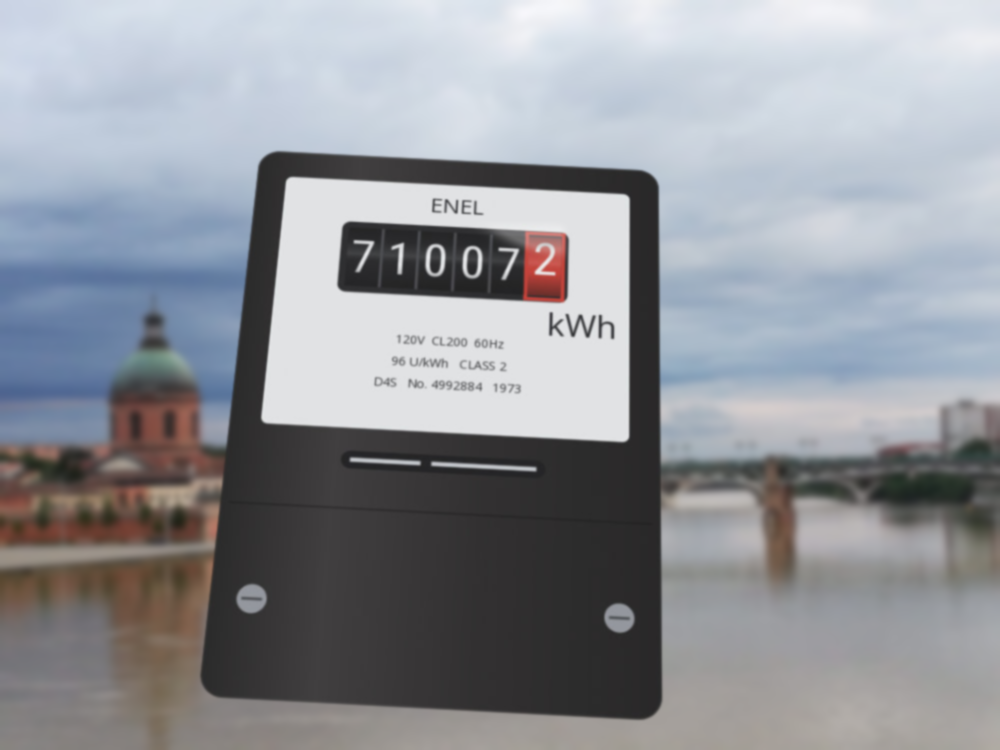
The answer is 71007.2 kWh
